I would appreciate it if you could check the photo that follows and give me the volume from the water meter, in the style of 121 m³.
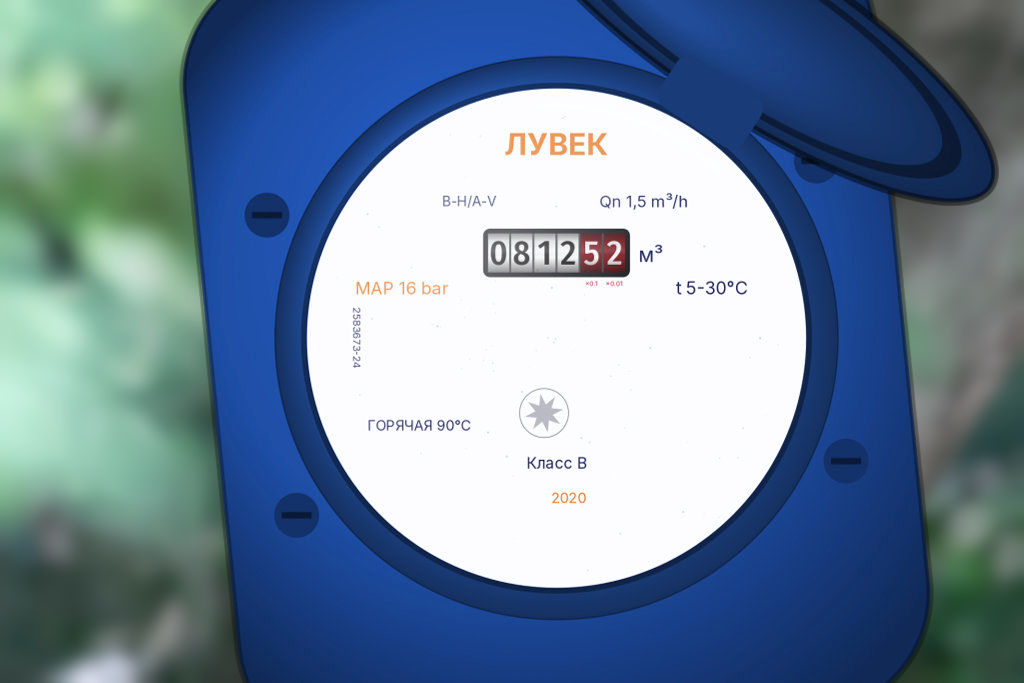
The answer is 812.52 m³
